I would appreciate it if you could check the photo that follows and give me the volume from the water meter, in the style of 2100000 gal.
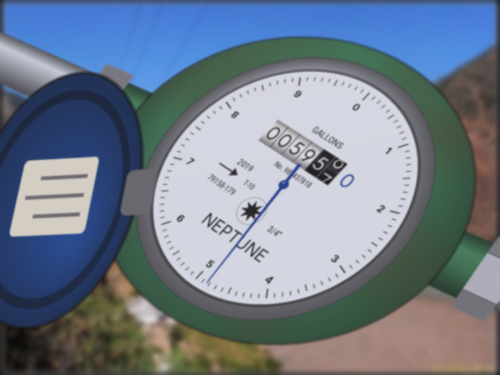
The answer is 59564.8 gal
